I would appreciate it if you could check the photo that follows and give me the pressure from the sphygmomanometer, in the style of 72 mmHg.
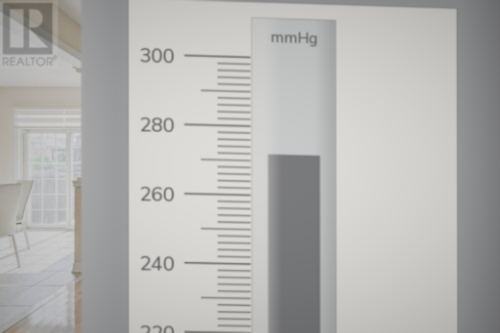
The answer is 272 mmHg
